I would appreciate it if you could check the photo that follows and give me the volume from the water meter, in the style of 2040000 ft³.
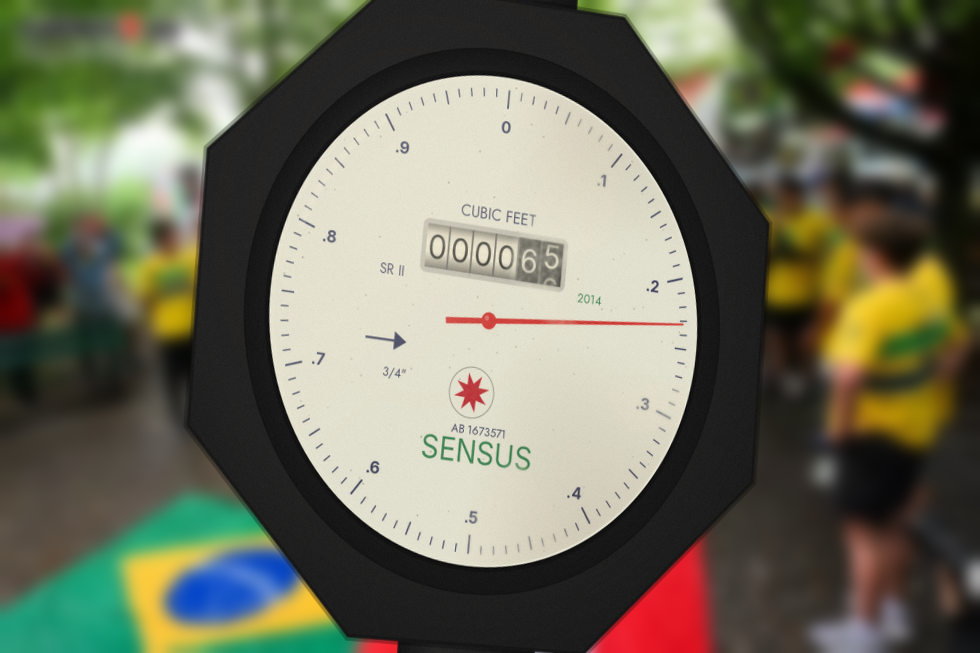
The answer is 65.23 ft³
